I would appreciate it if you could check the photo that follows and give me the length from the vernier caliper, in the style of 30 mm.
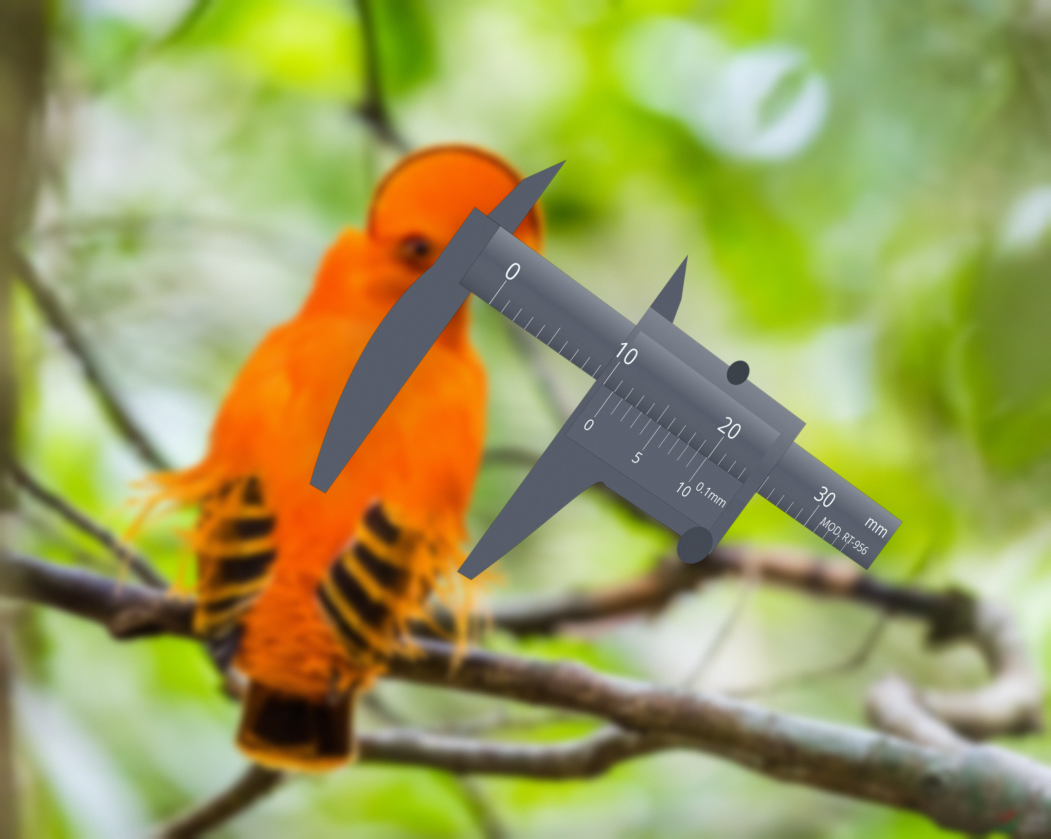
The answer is 10.9 mm
